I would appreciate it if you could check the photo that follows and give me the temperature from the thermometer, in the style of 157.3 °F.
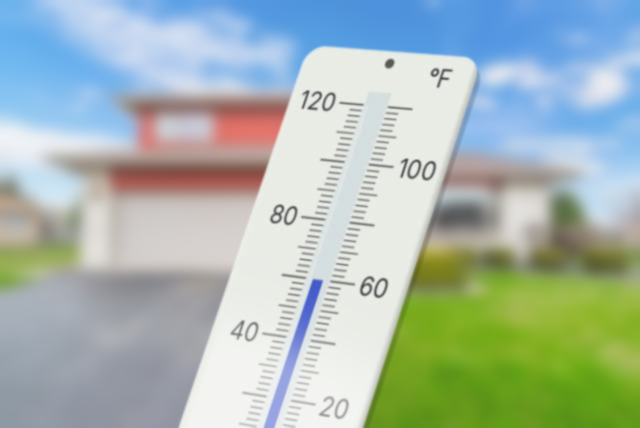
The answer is 60 °F
